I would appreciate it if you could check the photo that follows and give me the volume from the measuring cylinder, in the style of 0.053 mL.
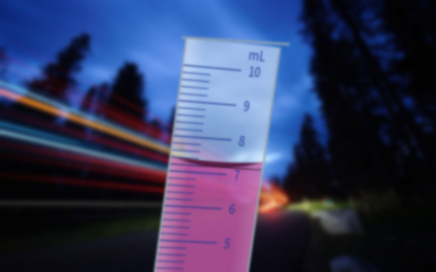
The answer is 7.2 mL
